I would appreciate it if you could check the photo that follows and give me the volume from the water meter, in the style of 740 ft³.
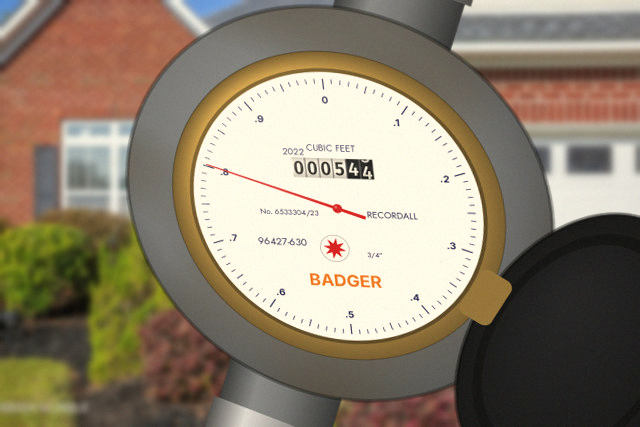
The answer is 543.80 ft³
